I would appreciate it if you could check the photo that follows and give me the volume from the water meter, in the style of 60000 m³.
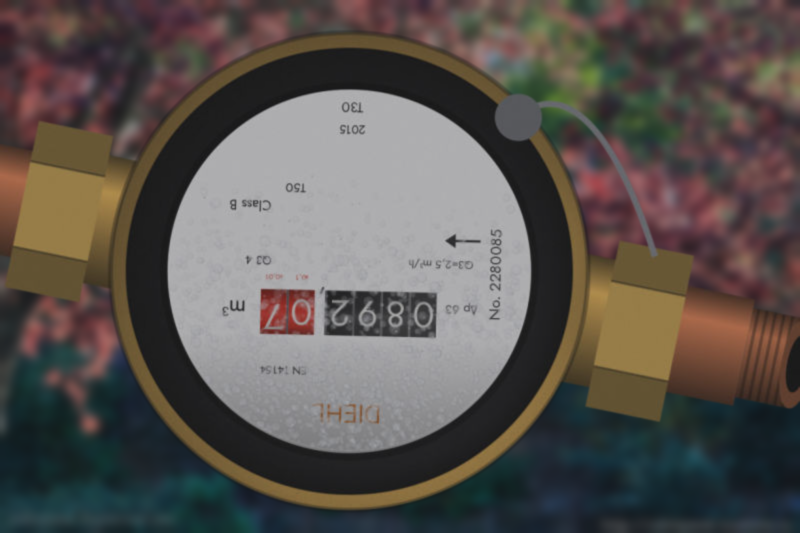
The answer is 892.07 m³
